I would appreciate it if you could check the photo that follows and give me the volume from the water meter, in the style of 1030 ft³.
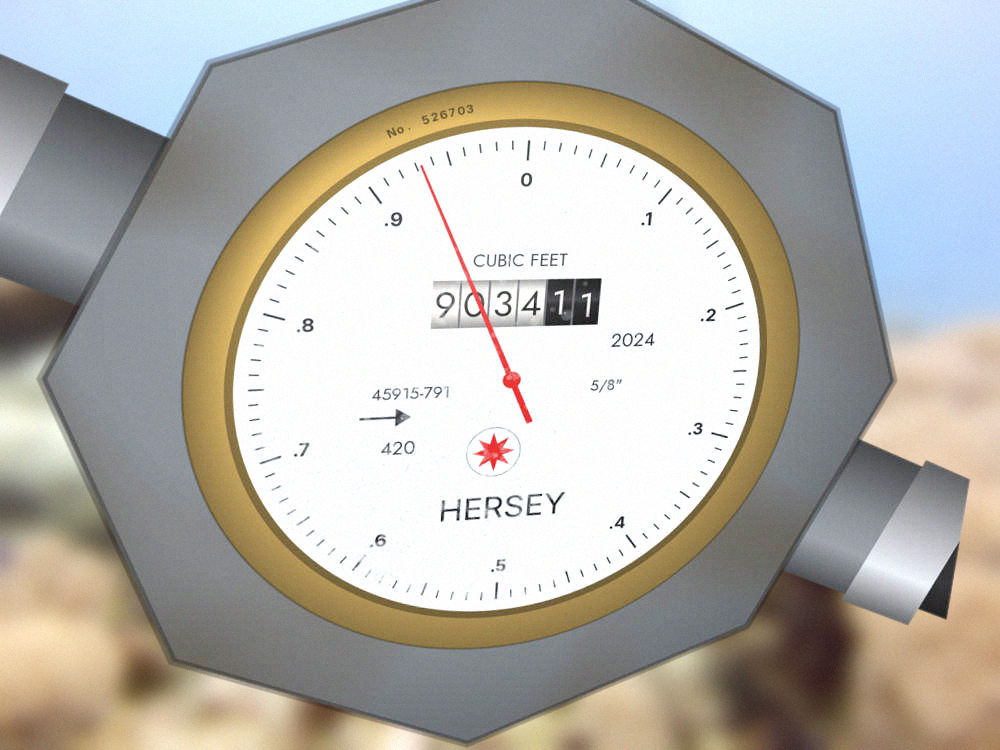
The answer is 903410.93 ft³
